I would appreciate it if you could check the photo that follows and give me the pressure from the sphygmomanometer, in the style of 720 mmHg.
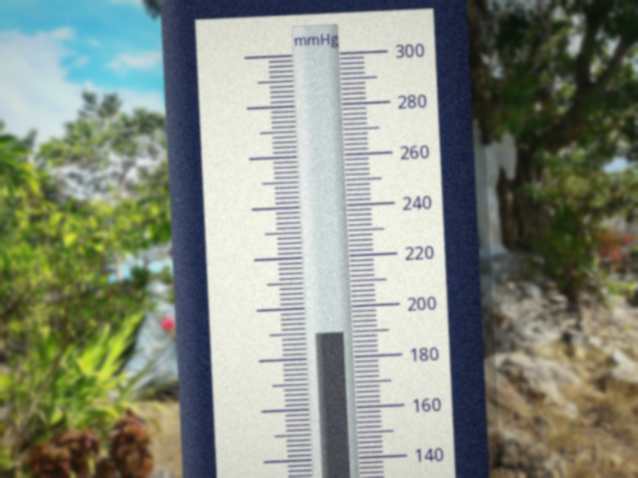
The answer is 190 mmHg
